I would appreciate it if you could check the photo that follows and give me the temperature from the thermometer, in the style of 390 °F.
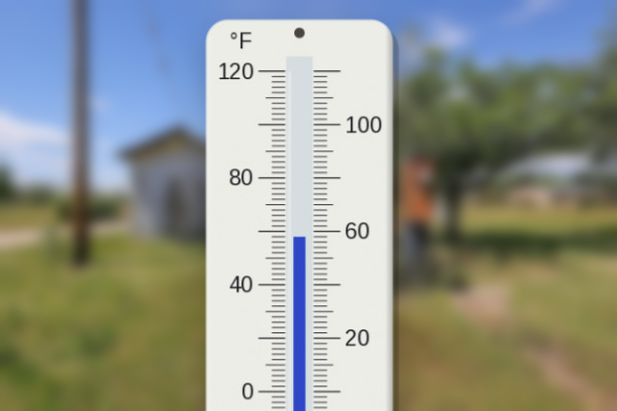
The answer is 58 °F
